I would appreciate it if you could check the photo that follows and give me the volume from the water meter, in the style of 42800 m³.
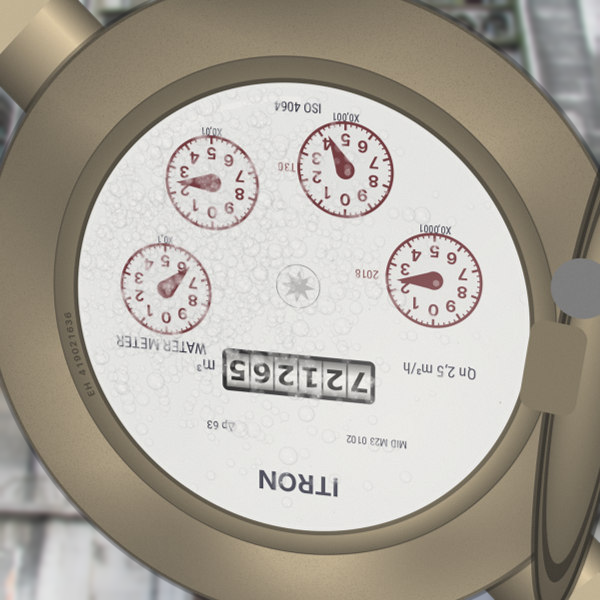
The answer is 721265.6242 m³
